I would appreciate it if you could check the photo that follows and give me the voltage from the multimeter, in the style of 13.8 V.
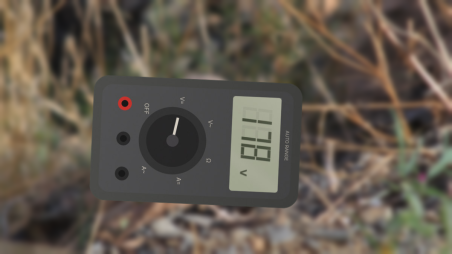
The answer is 178 V
